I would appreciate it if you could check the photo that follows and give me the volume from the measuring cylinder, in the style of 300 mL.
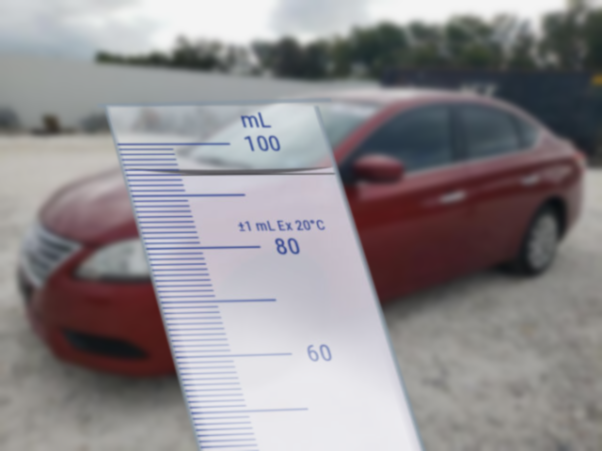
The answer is 94 mL
